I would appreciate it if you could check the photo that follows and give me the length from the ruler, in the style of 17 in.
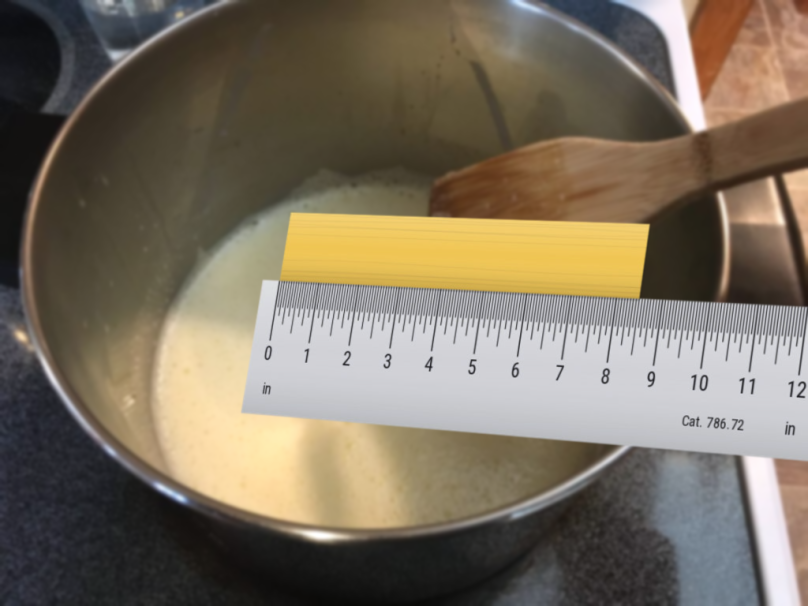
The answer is 8.5 in
